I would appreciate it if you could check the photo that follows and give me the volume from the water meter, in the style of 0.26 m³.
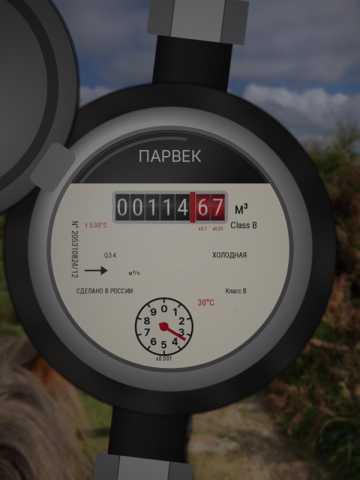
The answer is 114.673 m³
